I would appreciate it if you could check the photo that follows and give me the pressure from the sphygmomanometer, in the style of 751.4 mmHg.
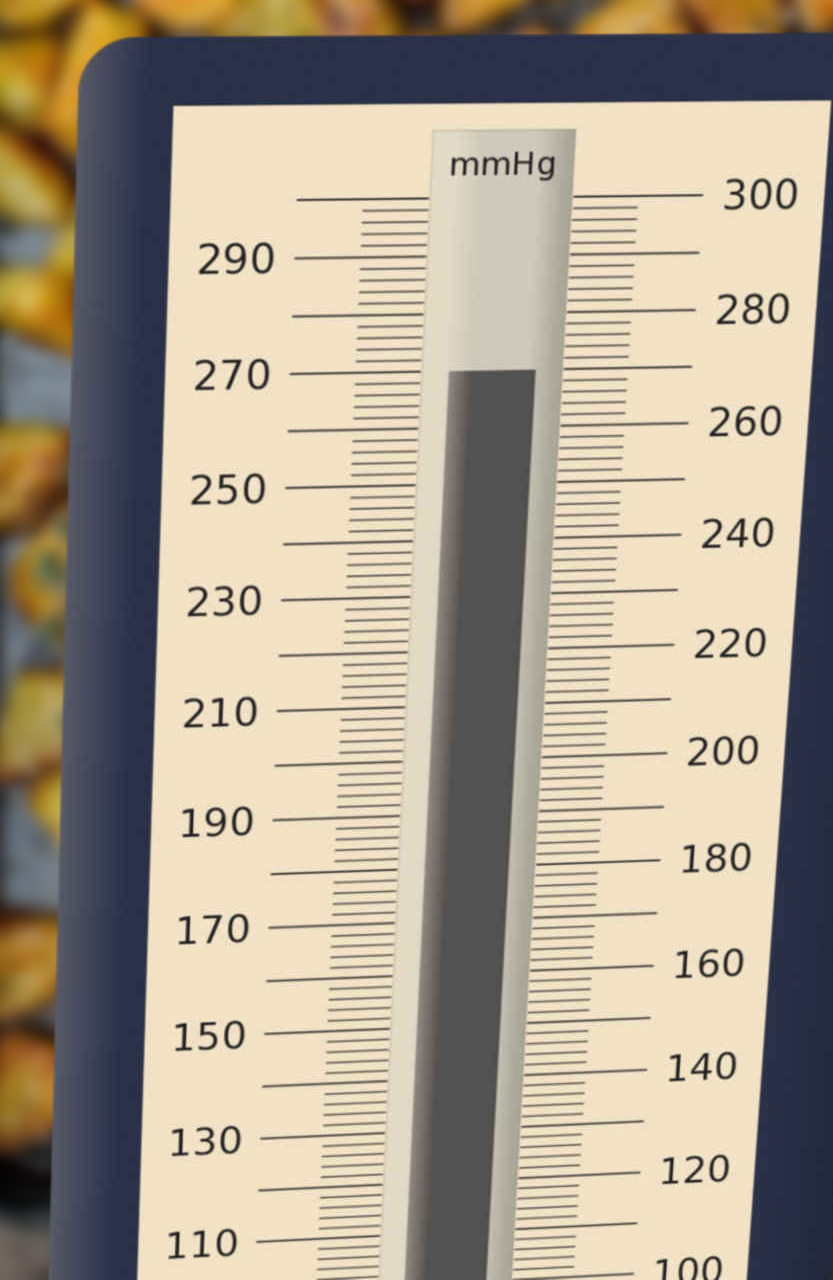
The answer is 270 mmHg
